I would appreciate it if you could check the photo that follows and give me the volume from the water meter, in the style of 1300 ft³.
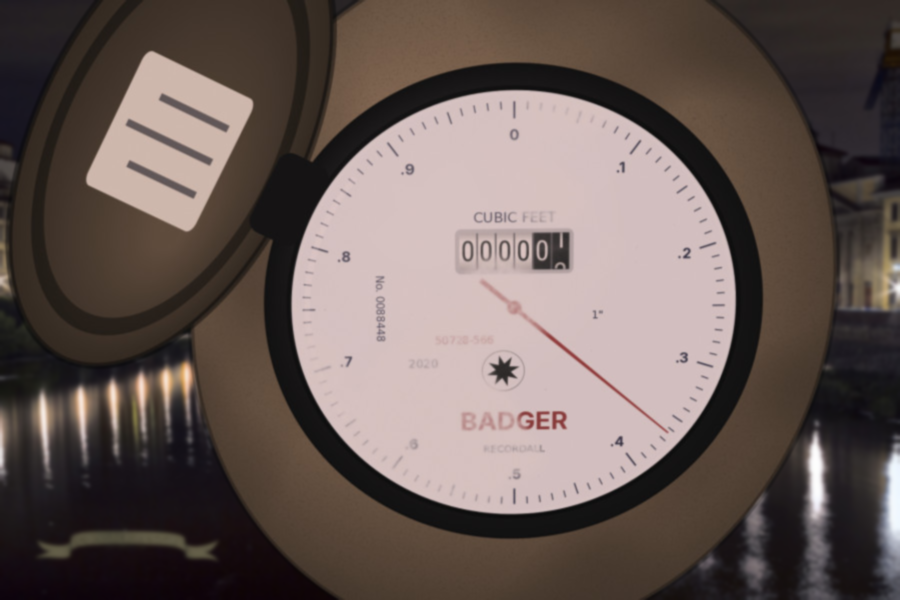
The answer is 1.36 ft³
